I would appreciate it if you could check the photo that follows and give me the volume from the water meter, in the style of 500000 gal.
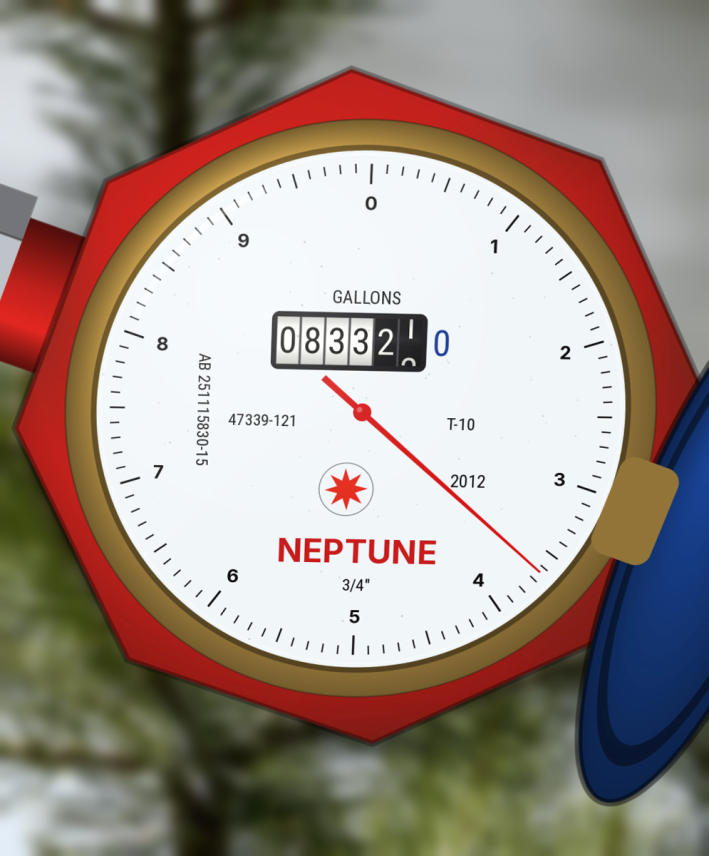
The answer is 833213.6 gal
